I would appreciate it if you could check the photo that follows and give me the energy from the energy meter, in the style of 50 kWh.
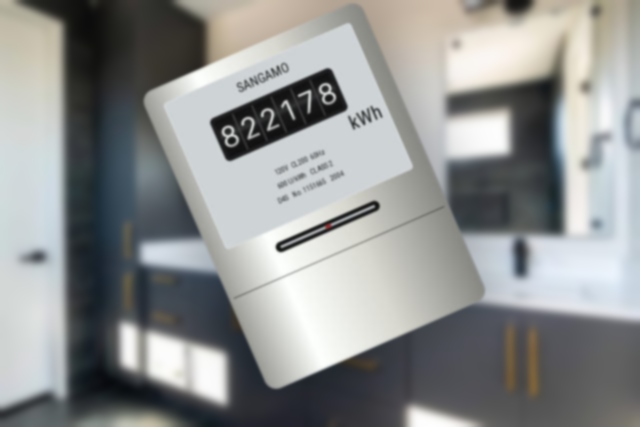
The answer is 822178 kWh
